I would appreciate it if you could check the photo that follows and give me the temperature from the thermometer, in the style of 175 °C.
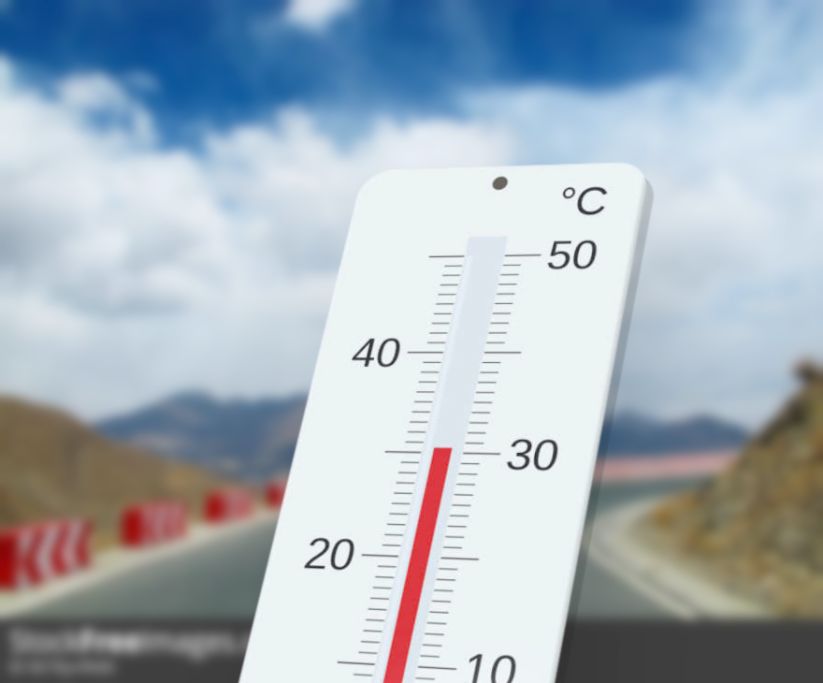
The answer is 30.5 °C
